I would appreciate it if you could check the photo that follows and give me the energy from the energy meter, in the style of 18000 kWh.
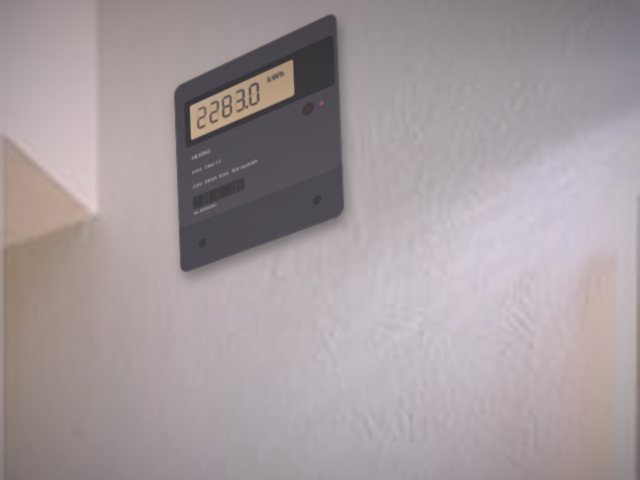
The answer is 2283.0 kWh
